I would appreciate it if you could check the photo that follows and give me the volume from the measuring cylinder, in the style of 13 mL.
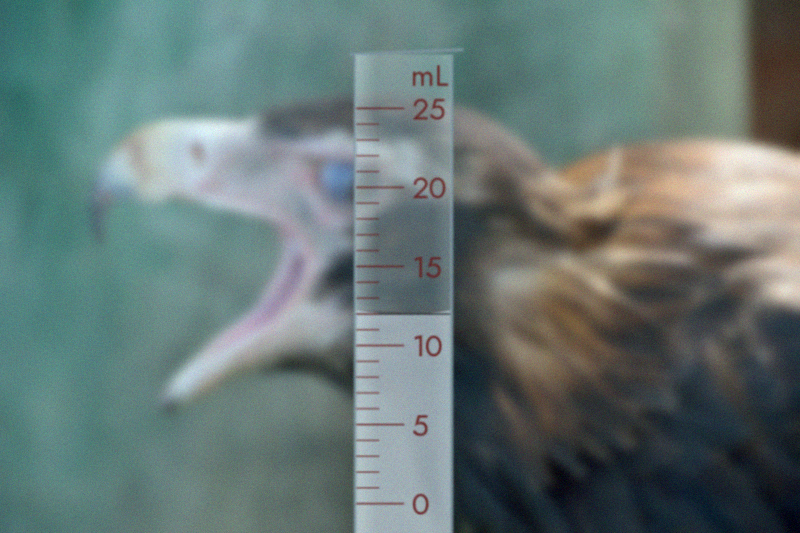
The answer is 12 mL
